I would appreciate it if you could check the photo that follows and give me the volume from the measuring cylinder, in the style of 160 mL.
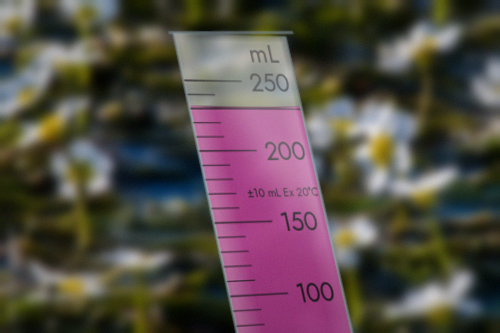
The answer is 230 mL
